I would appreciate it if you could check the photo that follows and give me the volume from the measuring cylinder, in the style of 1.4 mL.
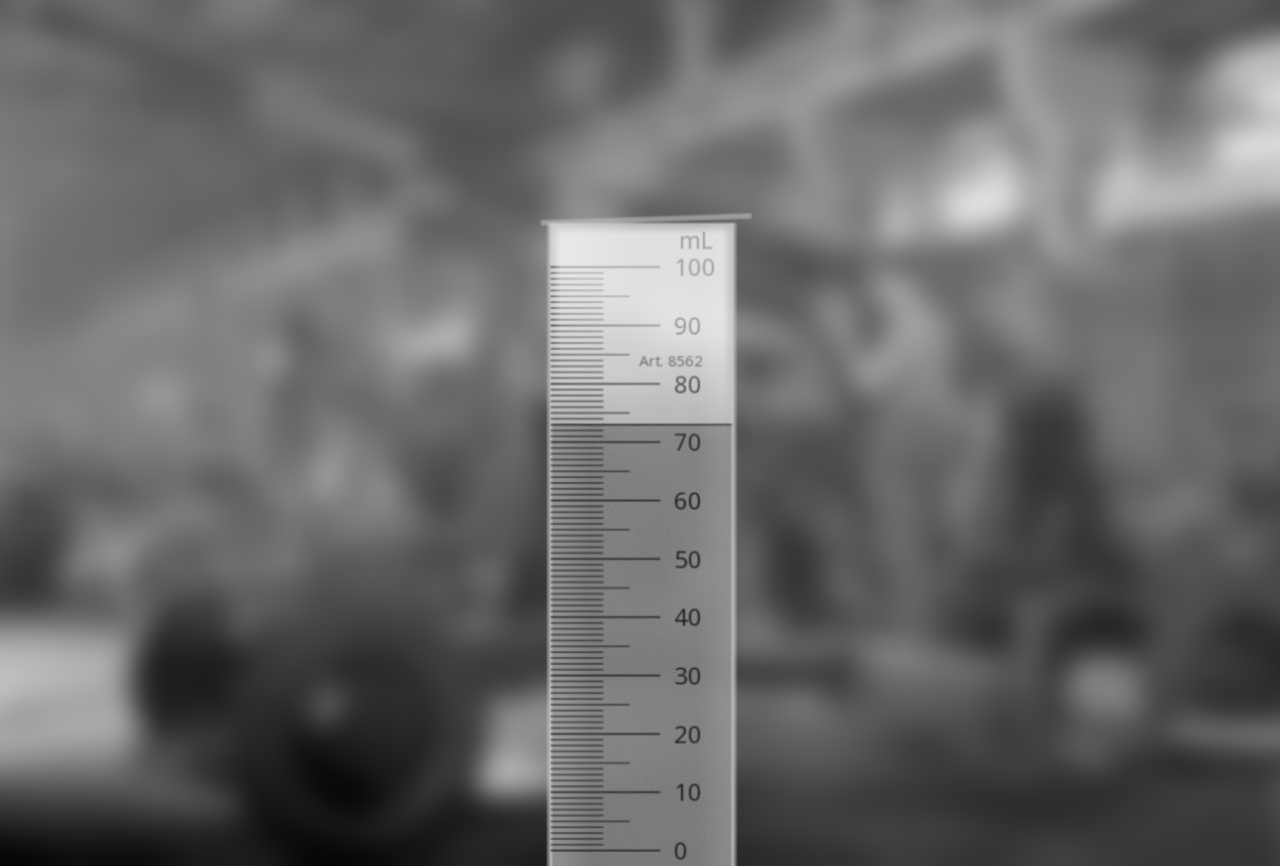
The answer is 73 mL
